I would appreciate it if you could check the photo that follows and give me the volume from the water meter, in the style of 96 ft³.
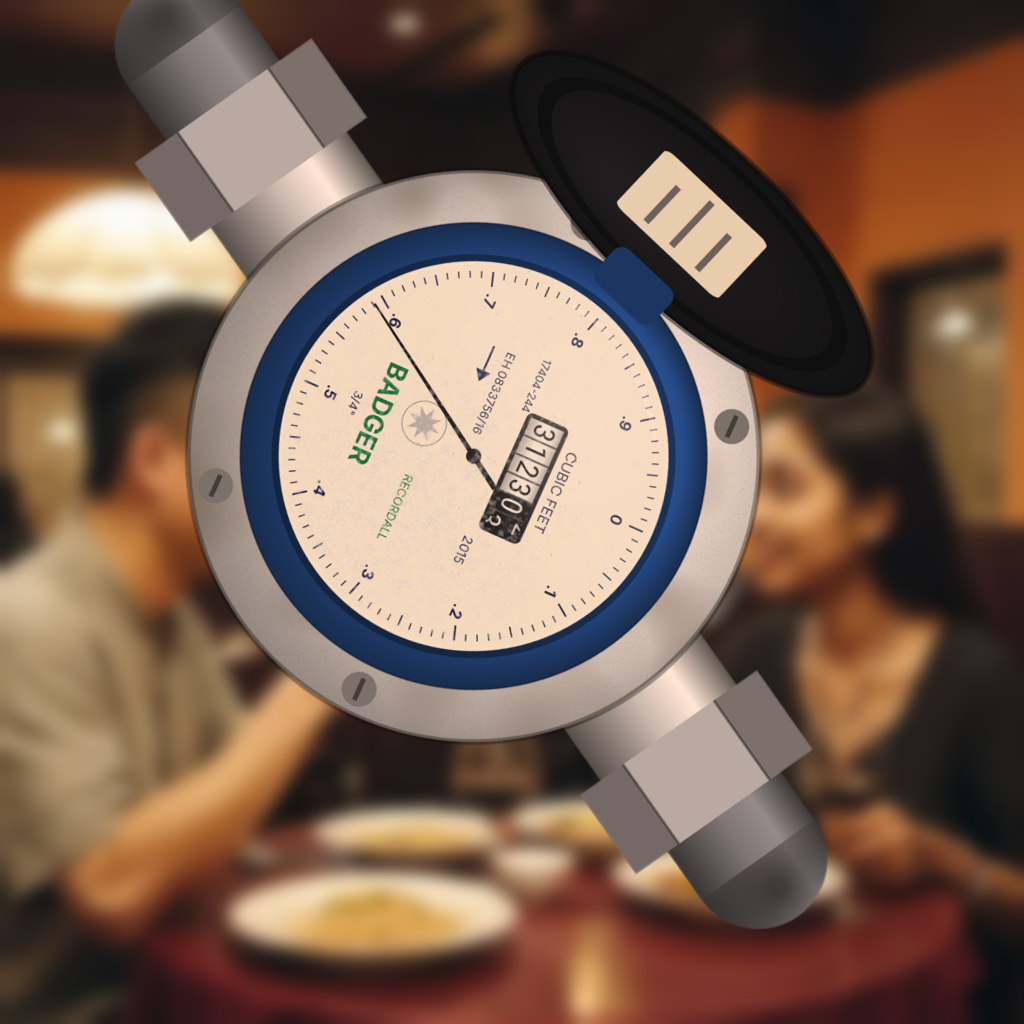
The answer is 312302.59 ft³
